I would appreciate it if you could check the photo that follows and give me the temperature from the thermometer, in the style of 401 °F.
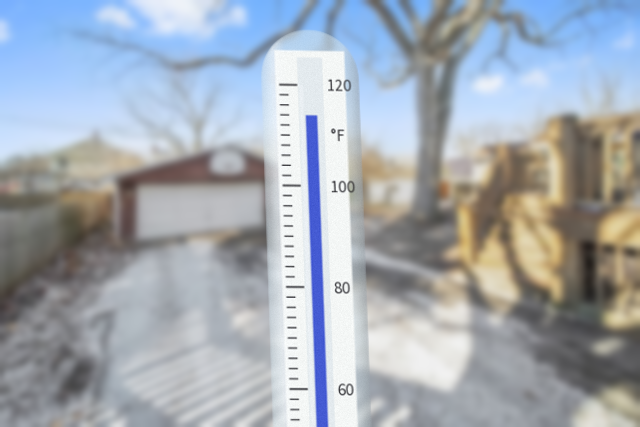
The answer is 114 °F
